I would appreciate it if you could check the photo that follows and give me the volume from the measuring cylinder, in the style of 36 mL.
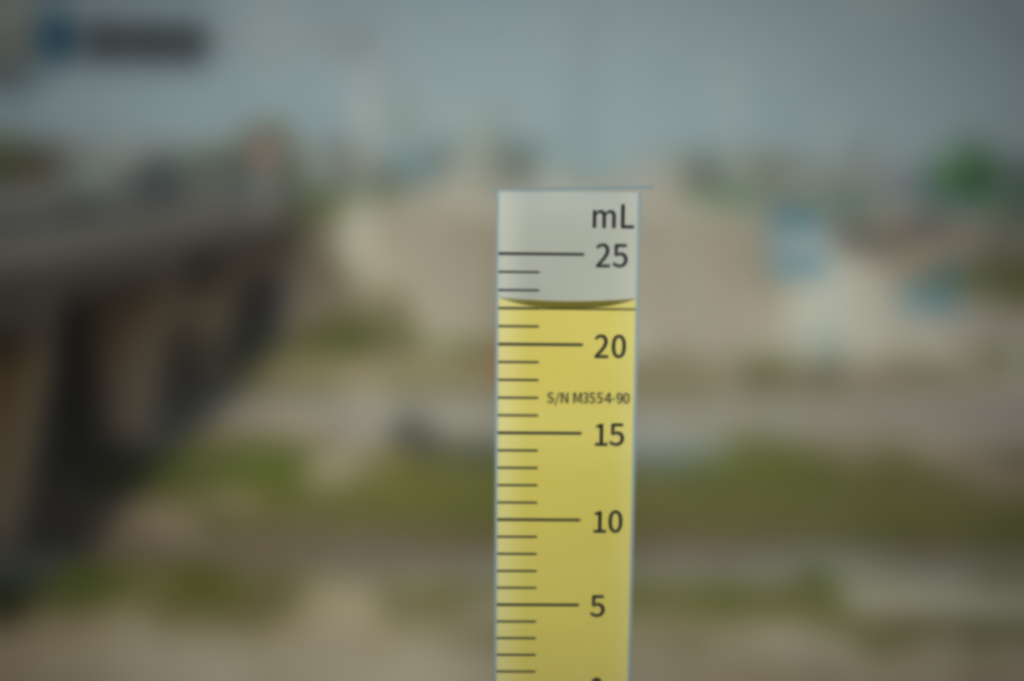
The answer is 22 mL
